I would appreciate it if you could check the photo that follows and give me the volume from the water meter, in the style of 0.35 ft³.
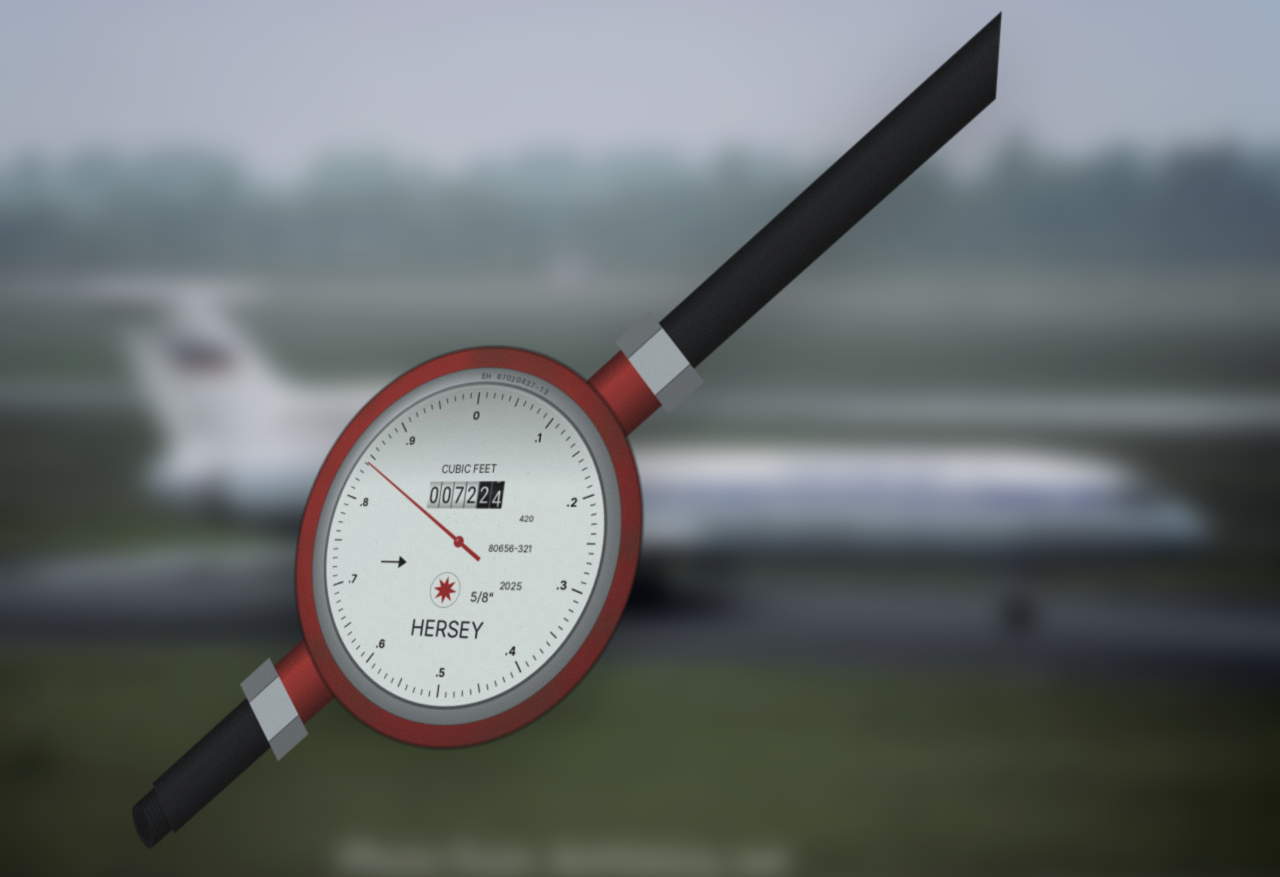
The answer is 7223.84 ft³
